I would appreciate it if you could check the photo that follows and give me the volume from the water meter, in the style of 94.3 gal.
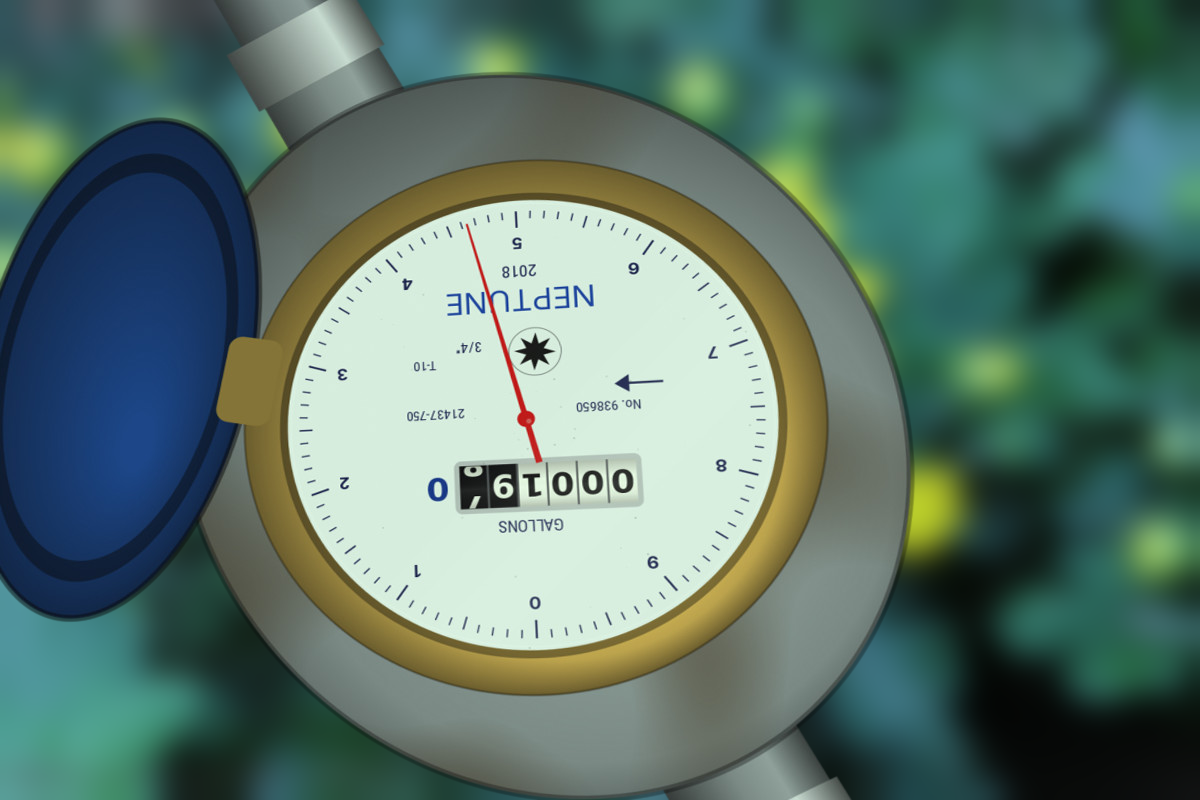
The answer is 1974.6 gal
